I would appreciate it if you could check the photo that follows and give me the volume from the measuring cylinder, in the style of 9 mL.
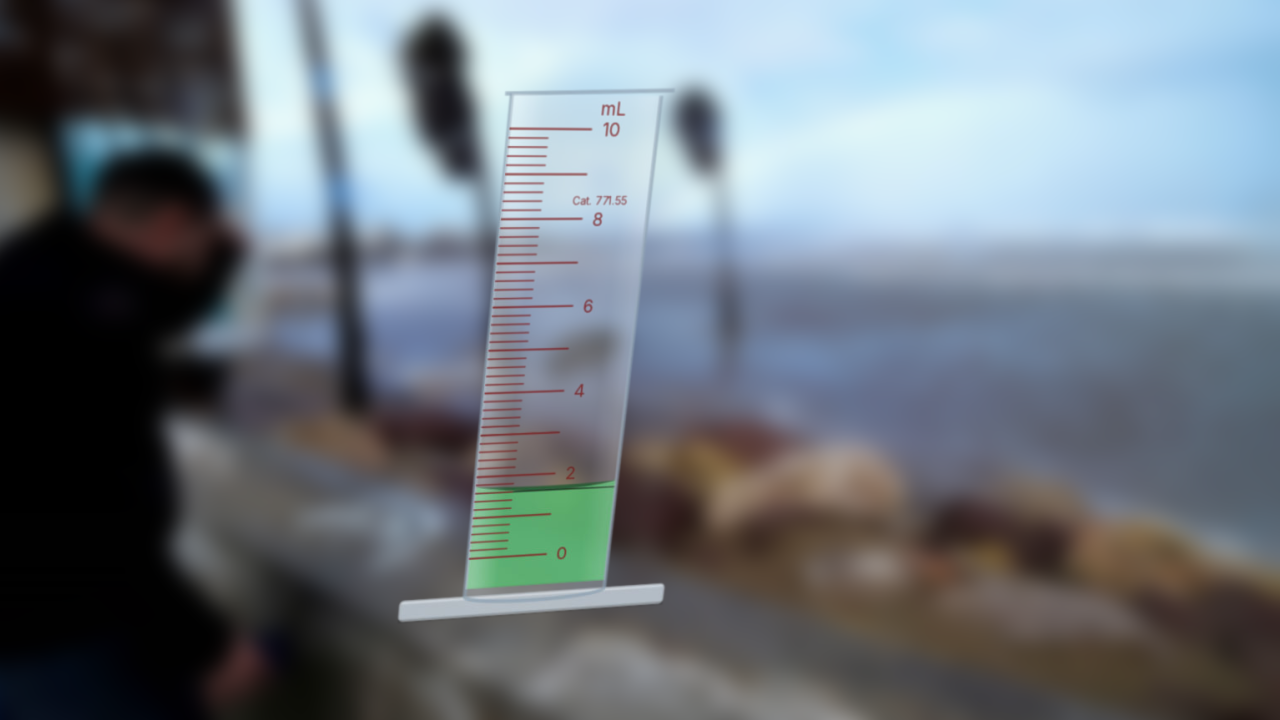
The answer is 1.6 mL
